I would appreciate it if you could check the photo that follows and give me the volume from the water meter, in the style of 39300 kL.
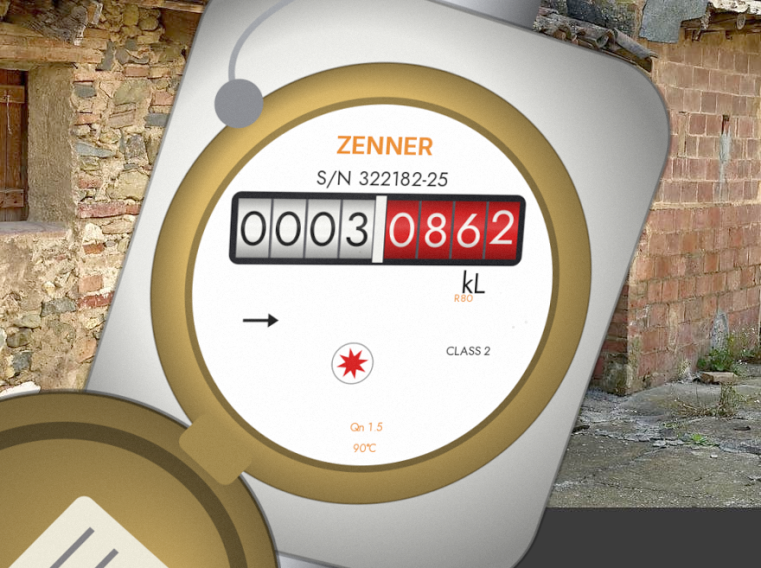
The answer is 3.0862 kL
